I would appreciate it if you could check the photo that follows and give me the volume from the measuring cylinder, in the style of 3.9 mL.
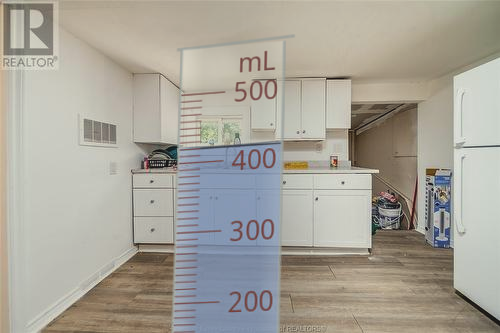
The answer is 420 mL
